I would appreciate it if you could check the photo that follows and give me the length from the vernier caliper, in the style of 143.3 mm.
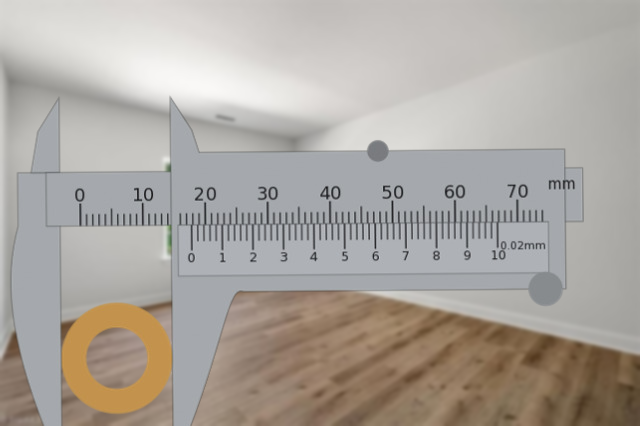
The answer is 17.8 mm
